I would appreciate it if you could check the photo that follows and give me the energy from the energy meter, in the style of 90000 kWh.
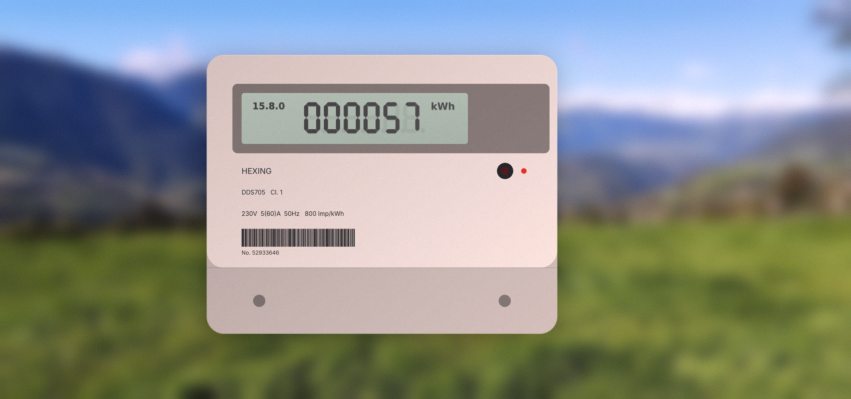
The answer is 57 kWh
